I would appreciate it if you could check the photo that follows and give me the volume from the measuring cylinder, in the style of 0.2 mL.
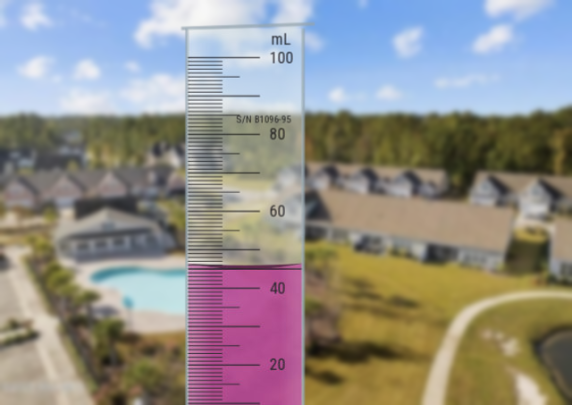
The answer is 45 mL
